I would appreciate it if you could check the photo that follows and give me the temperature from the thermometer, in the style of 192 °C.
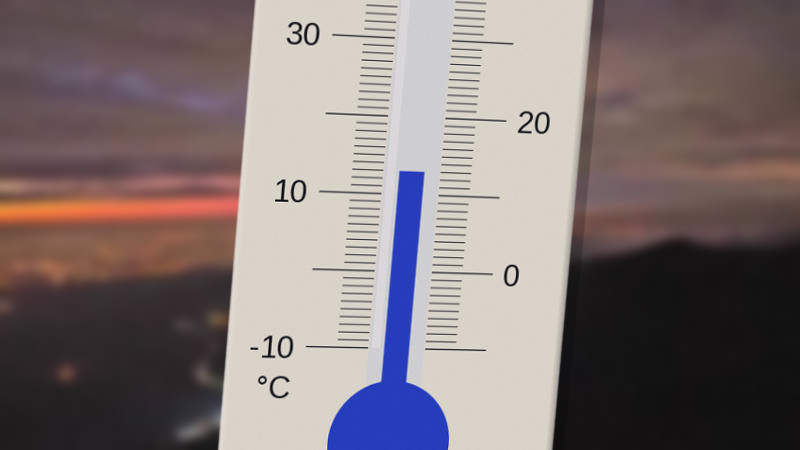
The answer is 13 °C
